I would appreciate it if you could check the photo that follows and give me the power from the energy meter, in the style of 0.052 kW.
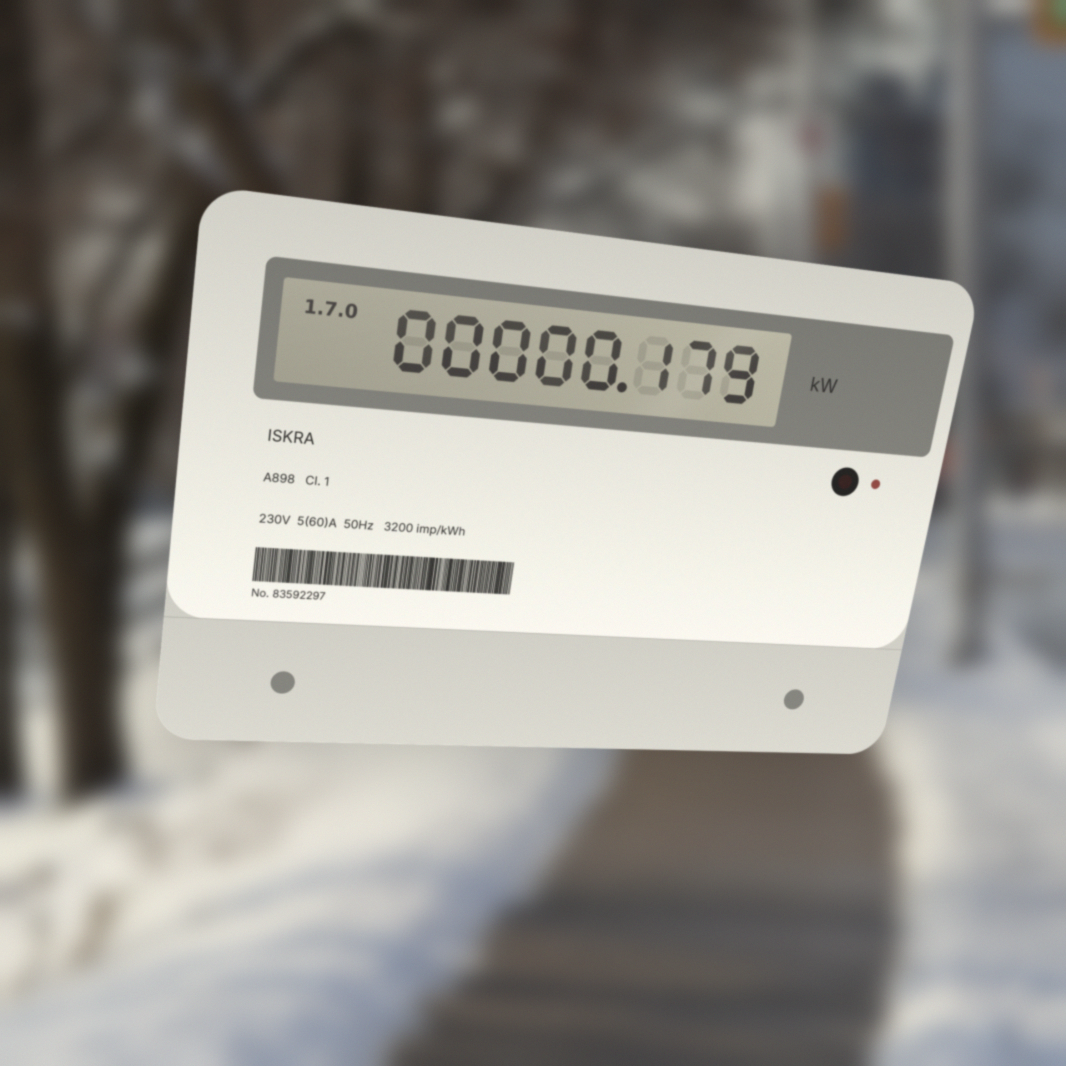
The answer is 0.179 kW
